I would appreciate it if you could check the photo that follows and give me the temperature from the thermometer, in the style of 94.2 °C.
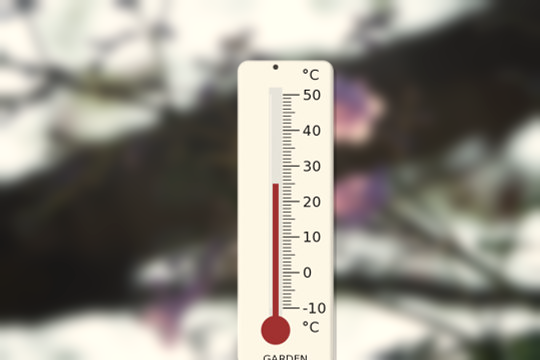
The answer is 25 °C
